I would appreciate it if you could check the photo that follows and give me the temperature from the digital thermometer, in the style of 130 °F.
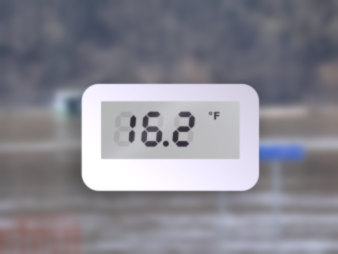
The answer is 16.2 °F
